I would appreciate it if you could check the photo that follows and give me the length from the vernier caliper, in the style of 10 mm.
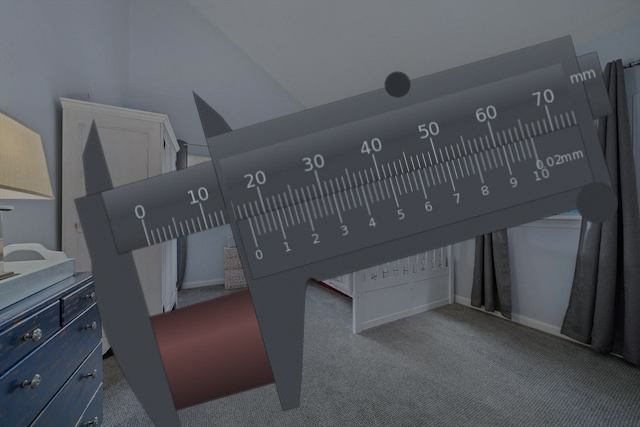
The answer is 17.2 mm
